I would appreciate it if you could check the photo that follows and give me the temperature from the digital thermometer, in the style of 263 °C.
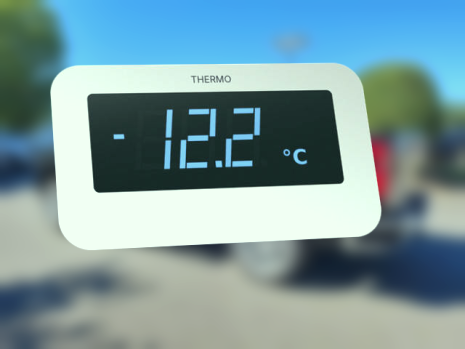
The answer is -12.2 °C
